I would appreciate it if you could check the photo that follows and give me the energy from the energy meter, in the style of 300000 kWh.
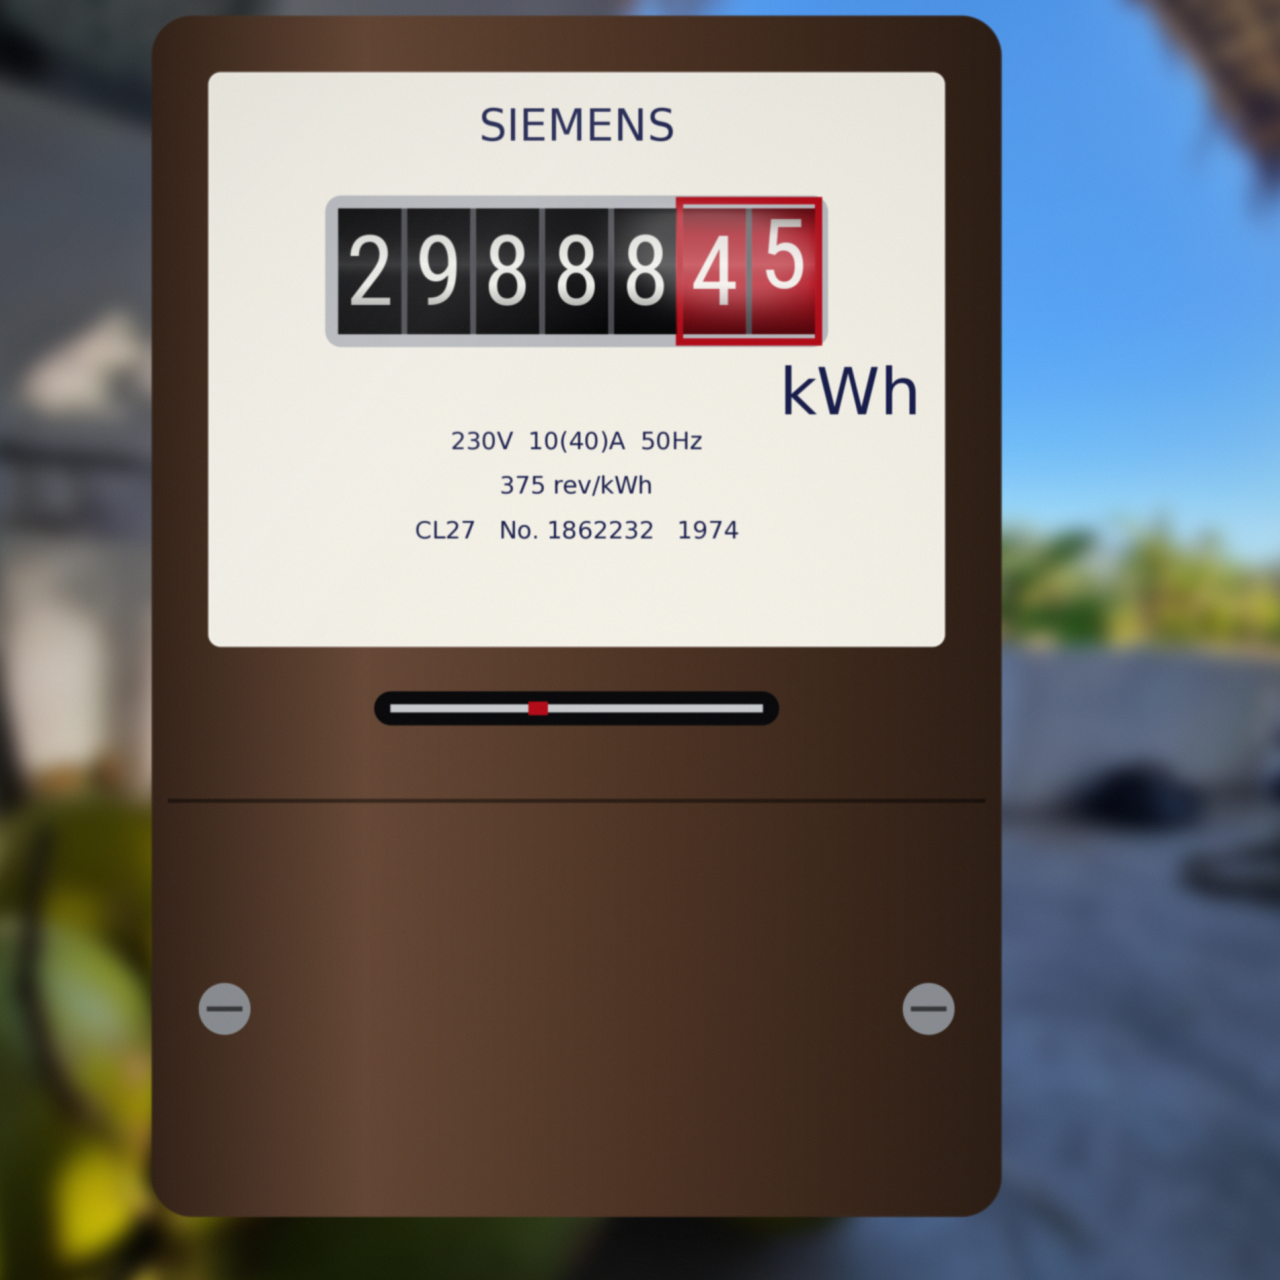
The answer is 29888.45 kWh
